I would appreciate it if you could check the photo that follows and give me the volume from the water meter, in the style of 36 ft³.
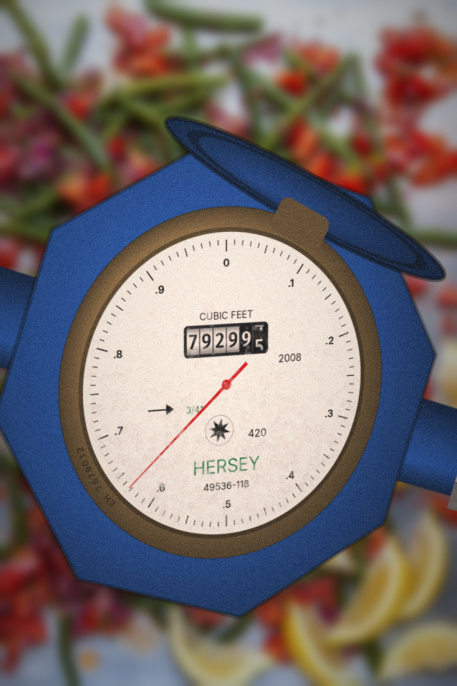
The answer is 792994.63 ft³
